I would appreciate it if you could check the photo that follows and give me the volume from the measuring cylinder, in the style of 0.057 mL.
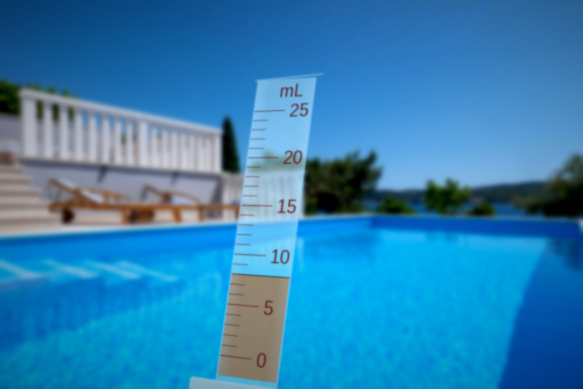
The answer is 8 mL
